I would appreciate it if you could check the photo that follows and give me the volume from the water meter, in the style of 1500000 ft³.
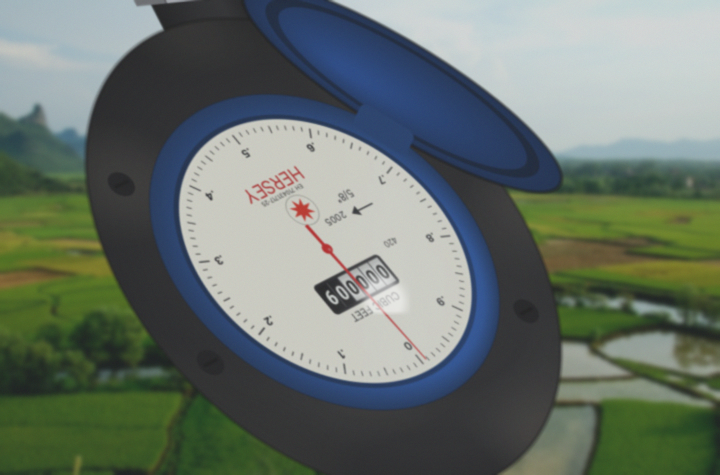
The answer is 8.99 ft³
